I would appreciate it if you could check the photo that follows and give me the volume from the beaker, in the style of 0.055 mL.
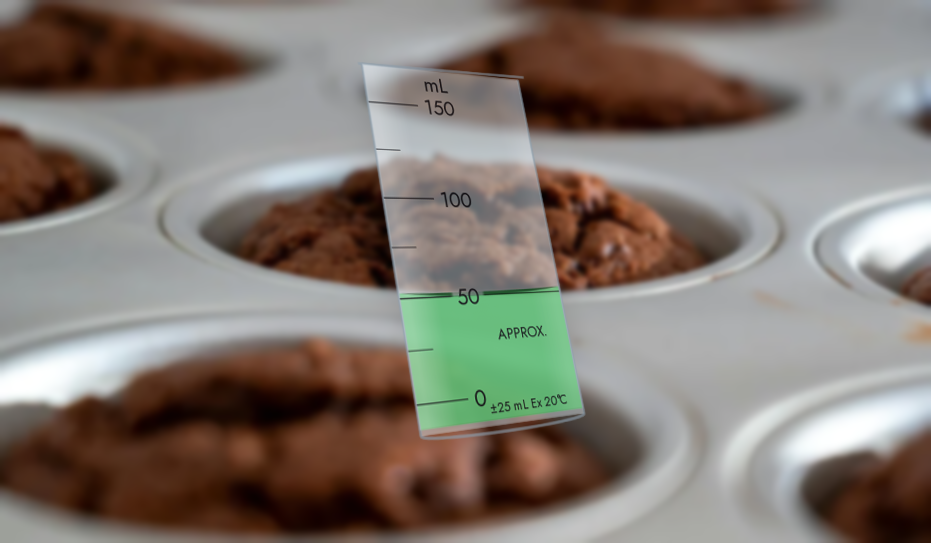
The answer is 50 mL
